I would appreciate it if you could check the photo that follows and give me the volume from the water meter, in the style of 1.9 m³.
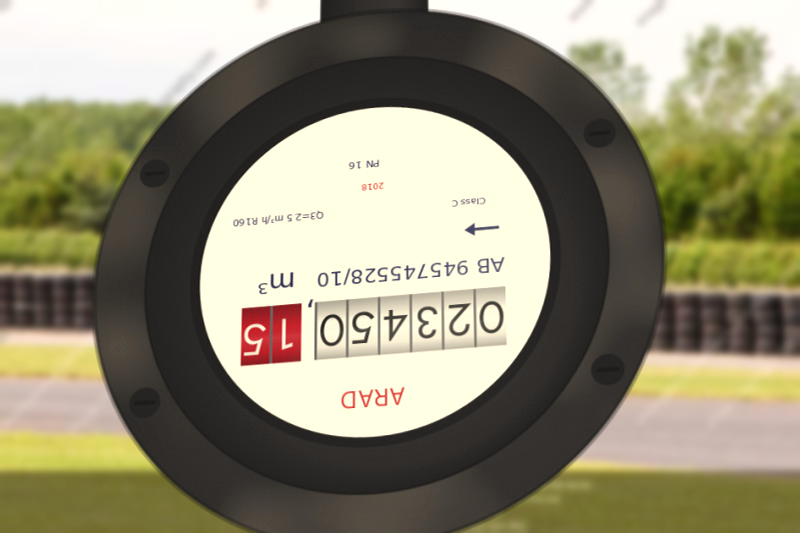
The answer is 23450.15 m³
